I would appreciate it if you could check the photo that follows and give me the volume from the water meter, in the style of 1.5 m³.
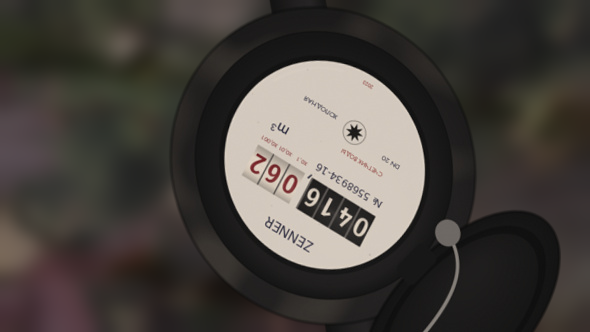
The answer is 416.062 m³
